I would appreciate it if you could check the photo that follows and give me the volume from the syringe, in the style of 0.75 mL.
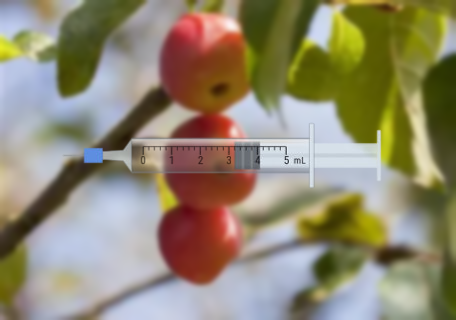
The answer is 3.2 mL
